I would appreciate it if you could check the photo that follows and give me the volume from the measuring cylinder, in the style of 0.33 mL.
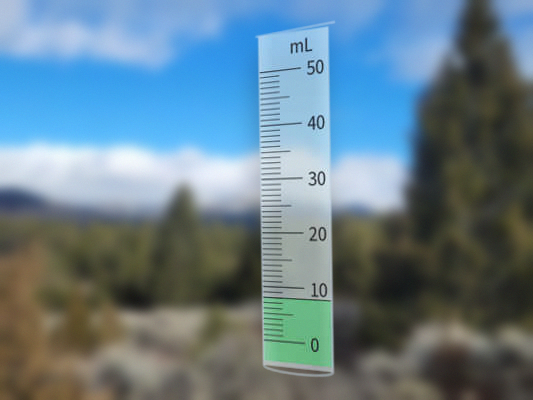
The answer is 8 mL
